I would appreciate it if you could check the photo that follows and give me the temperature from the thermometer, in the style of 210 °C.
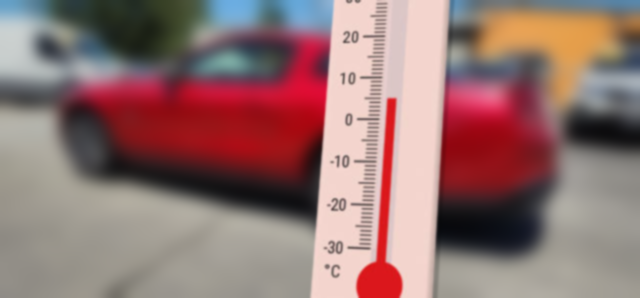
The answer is 5 °C
